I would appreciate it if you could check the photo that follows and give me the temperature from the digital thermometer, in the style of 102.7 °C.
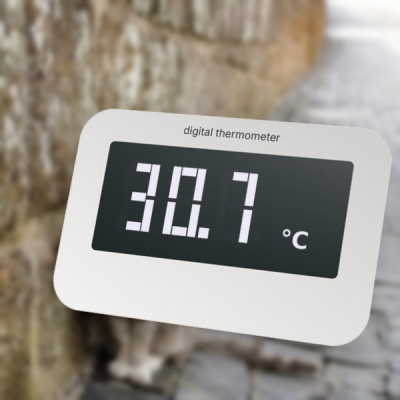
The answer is 30.7 °C
